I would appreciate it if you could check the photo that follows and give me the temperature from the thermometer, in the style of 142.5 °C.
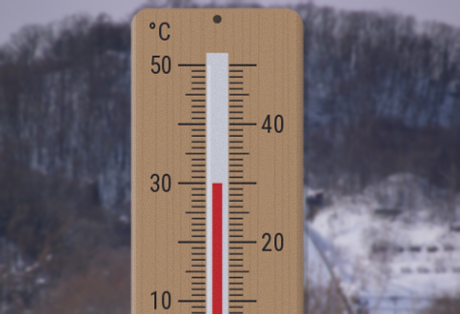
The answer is 30 °C
